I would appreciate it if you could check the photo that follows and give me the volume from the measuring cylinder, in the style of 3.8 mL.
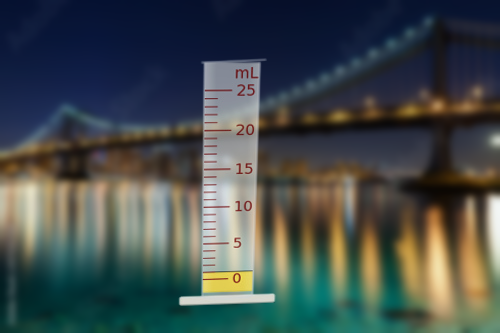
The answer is 1 mL
